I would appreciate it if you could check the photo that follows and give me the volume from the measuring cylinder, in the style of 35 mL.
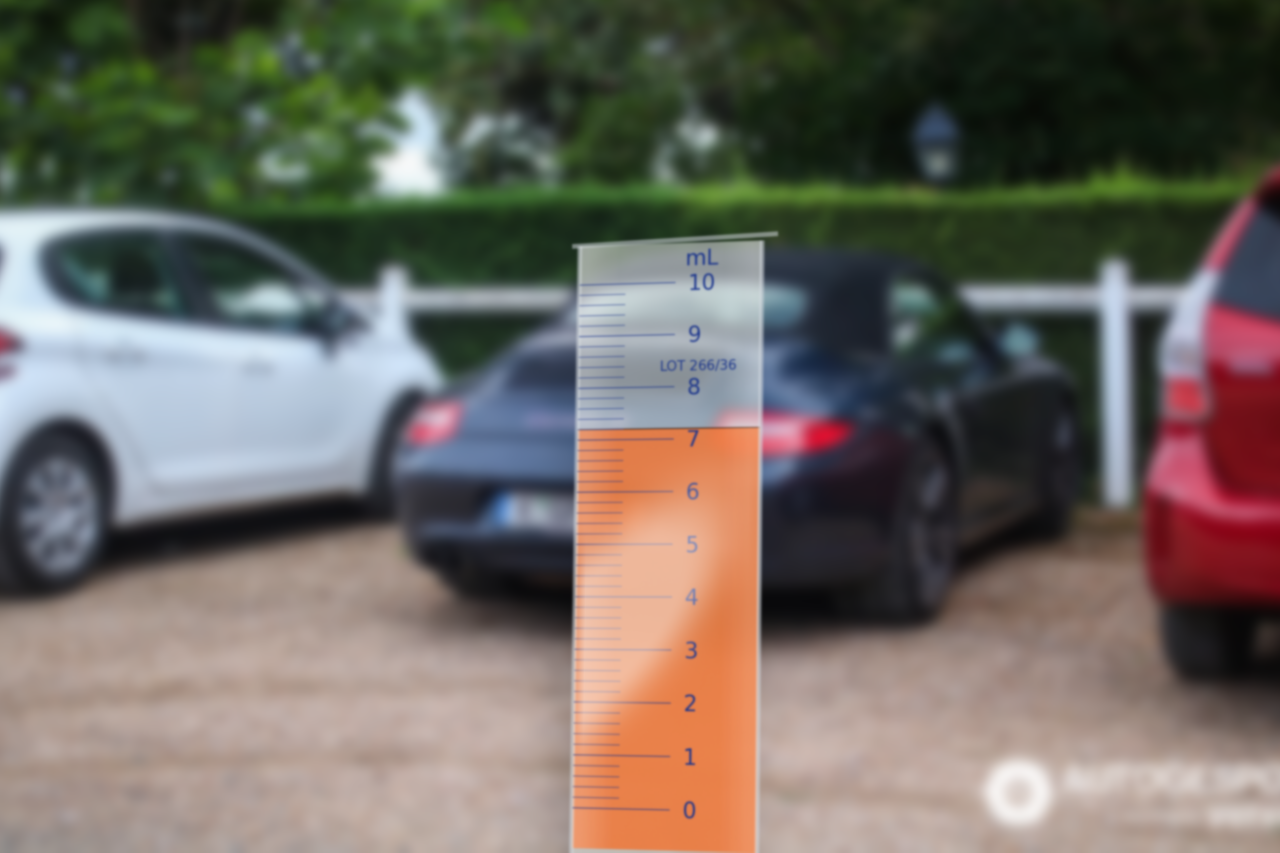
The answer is 7.2 mL
